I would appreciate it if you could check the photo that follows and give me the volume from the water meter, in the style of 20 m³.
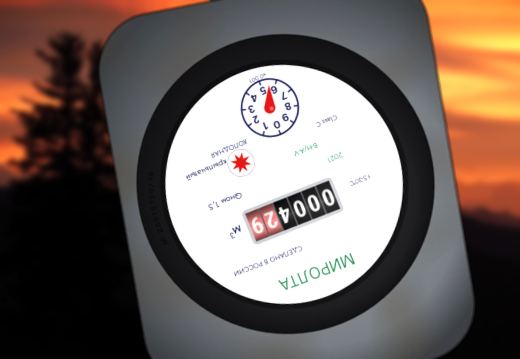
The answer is 4.295 m³
